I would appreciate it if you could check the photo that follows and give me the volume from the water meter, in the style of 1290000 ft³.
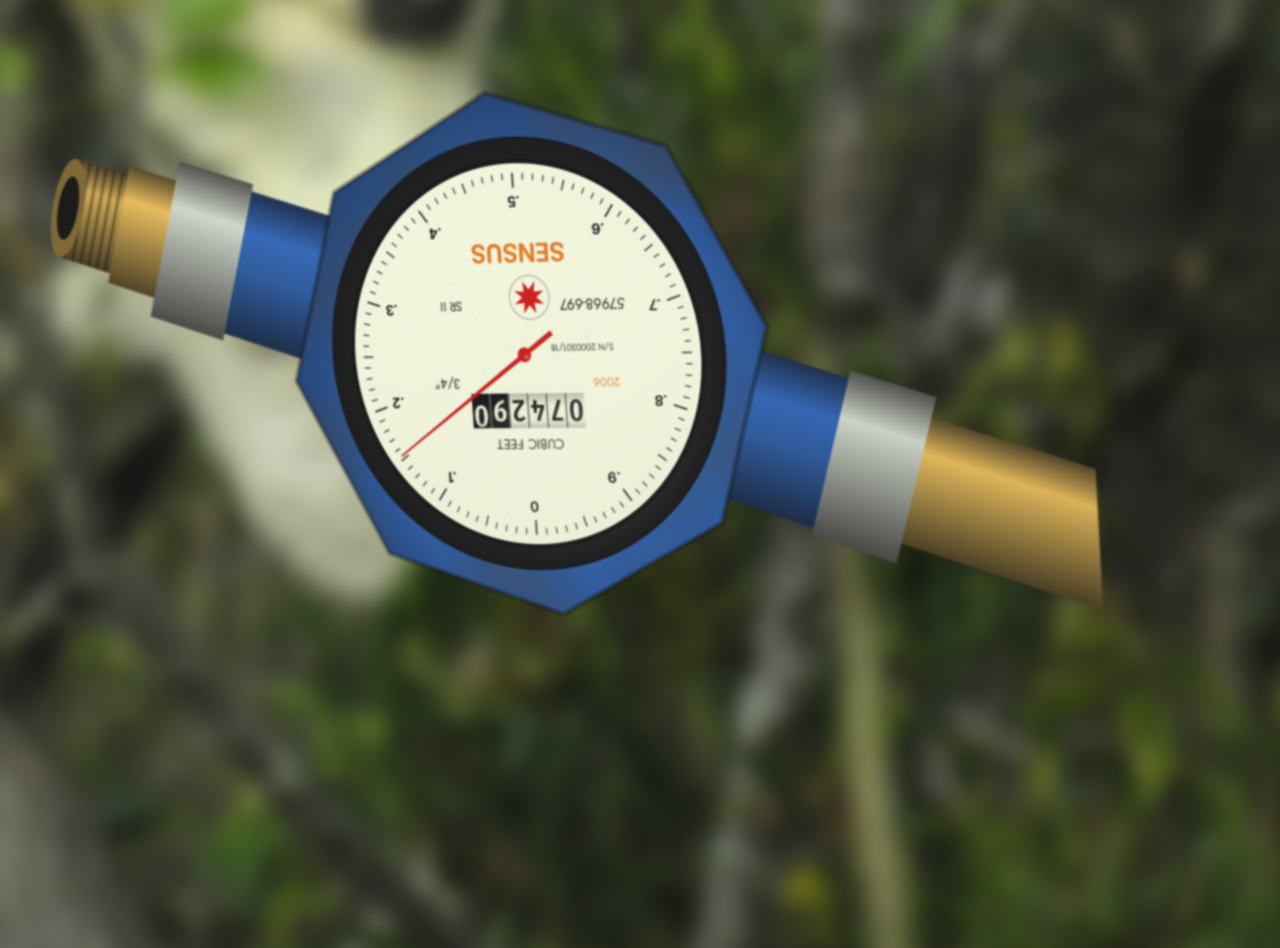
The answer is 74290.15 ft³
